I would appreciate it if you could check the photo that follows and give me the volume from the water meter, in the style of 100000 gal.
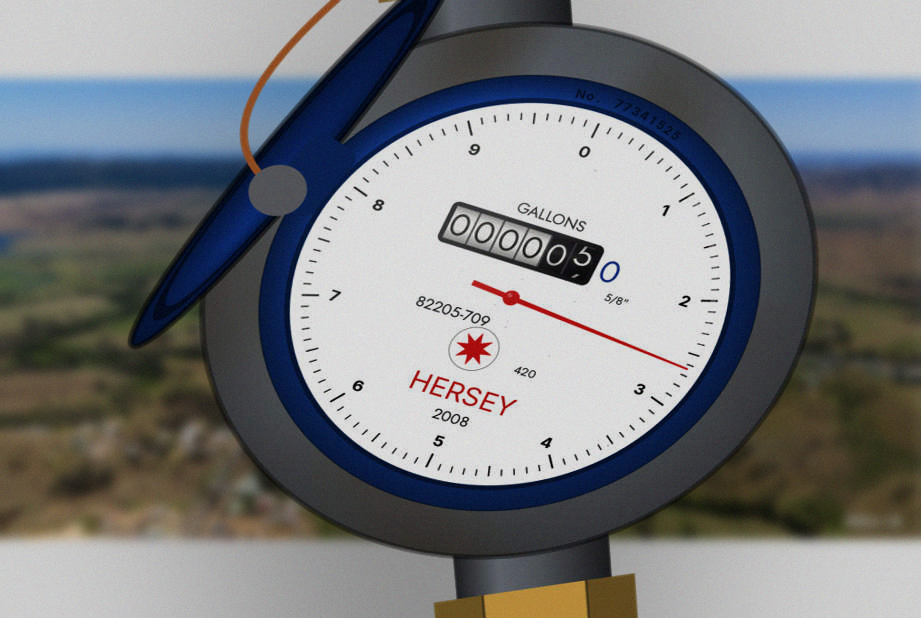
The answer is 52.6 gal
